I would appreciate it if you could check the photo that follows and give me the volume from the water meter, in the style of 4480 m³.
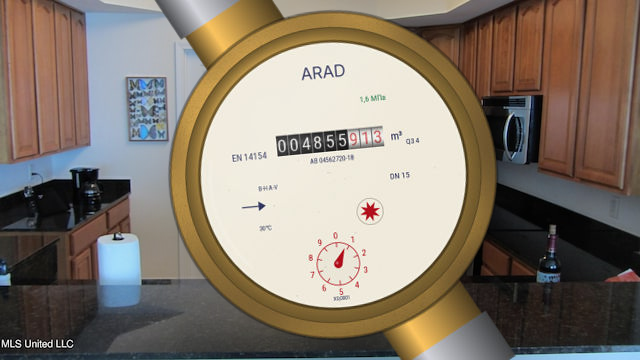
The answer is 4855.9130 m³
